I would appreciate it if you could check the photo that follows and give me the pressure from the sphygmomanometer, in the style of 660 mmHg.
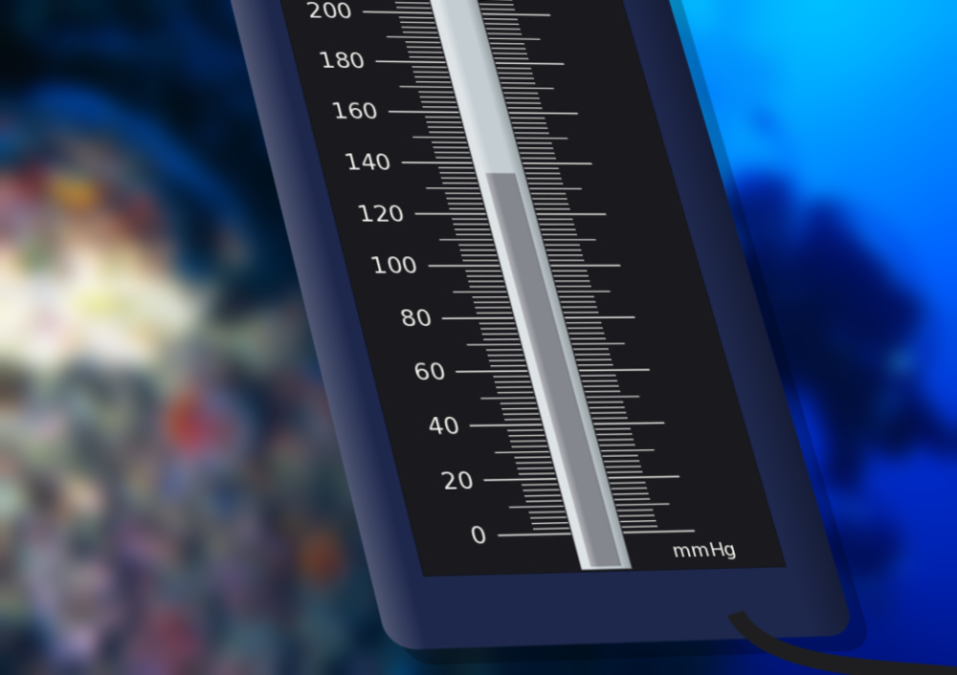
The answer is 136 mmHg
